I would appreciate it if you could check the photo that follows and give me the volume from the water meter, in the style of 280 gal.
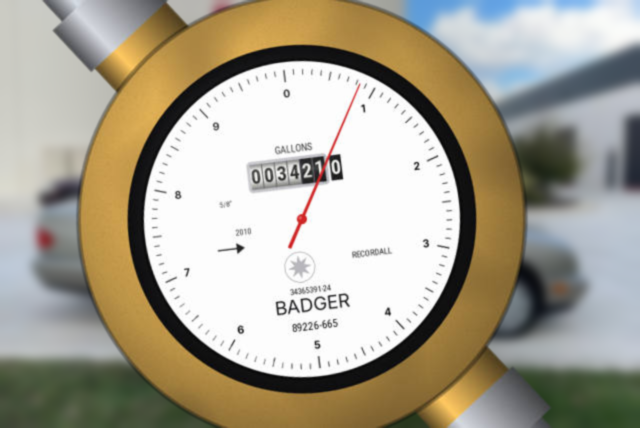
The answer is 34210.8 gal
